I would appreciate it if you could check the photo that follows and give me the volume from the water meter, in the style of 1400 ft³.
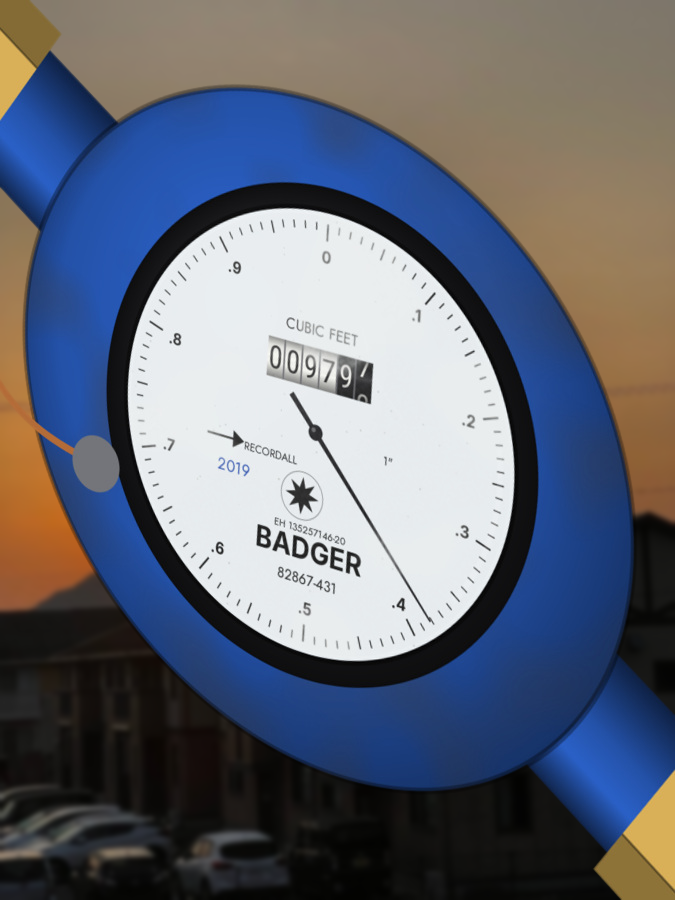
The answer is 9797.38 ft³
